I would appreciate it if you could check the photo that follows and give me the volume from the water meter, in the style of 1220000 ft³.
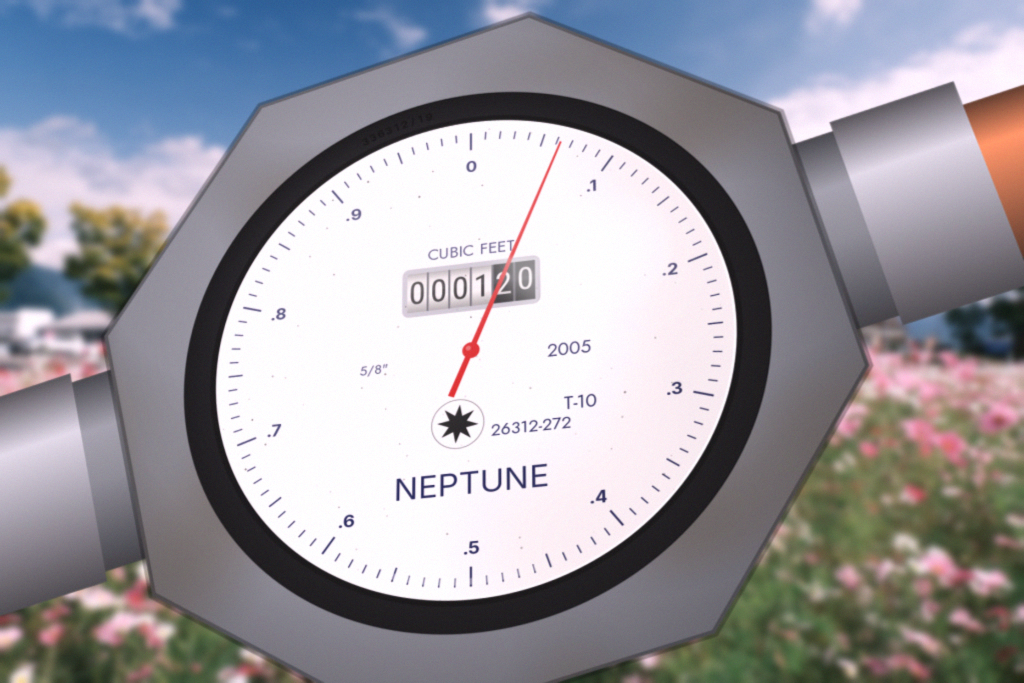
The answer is 120.06 ft³
